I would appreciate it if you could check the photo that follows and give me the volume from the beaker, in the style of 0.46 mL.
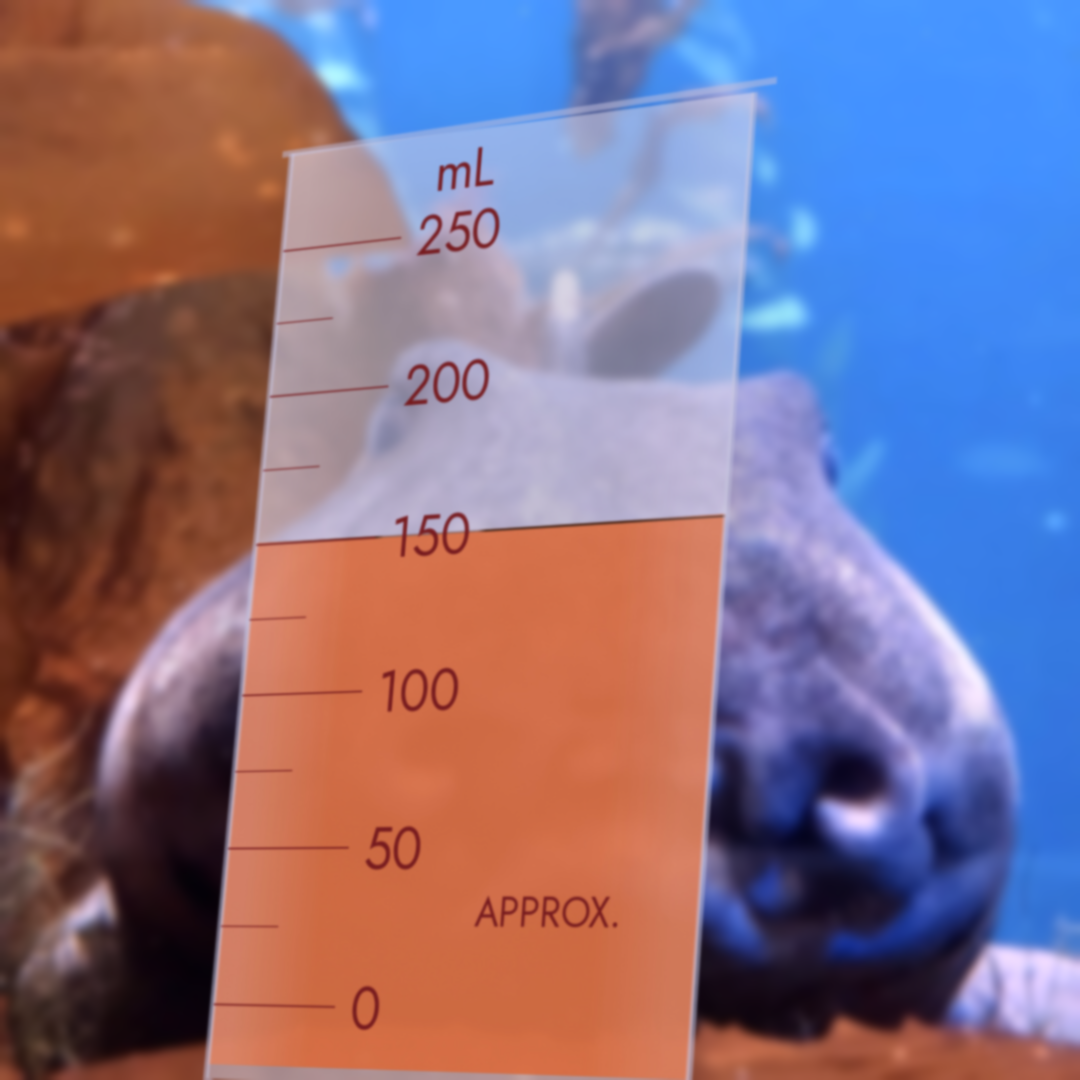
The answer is 150 mL
